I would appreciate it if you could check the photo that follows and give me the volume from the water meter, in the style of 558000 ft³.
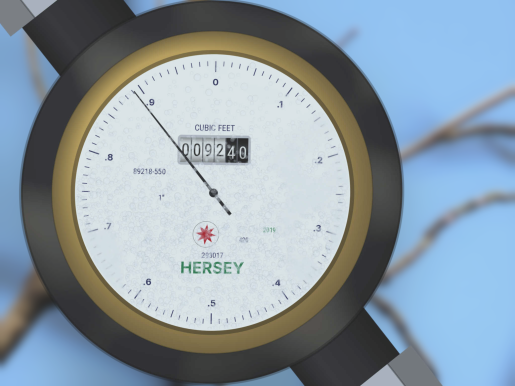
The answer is 9239.89 ft³
